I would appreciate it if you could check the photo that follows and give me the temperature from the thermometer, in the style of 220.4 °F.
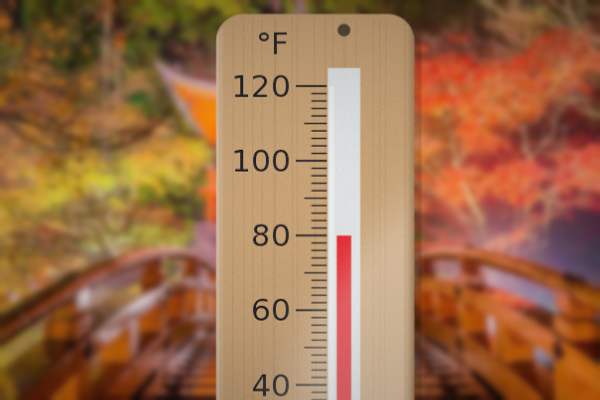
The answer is 80 °F
